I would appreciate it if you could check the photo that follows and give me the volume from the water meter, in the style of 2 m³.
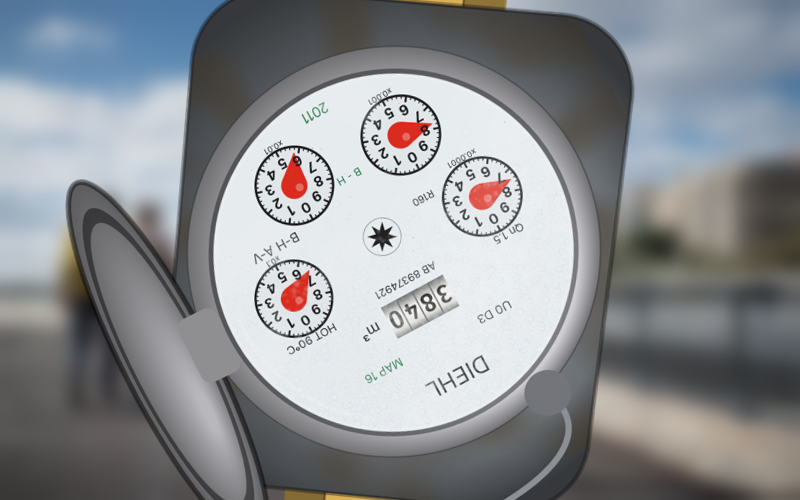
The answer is 3840.6577 m³
